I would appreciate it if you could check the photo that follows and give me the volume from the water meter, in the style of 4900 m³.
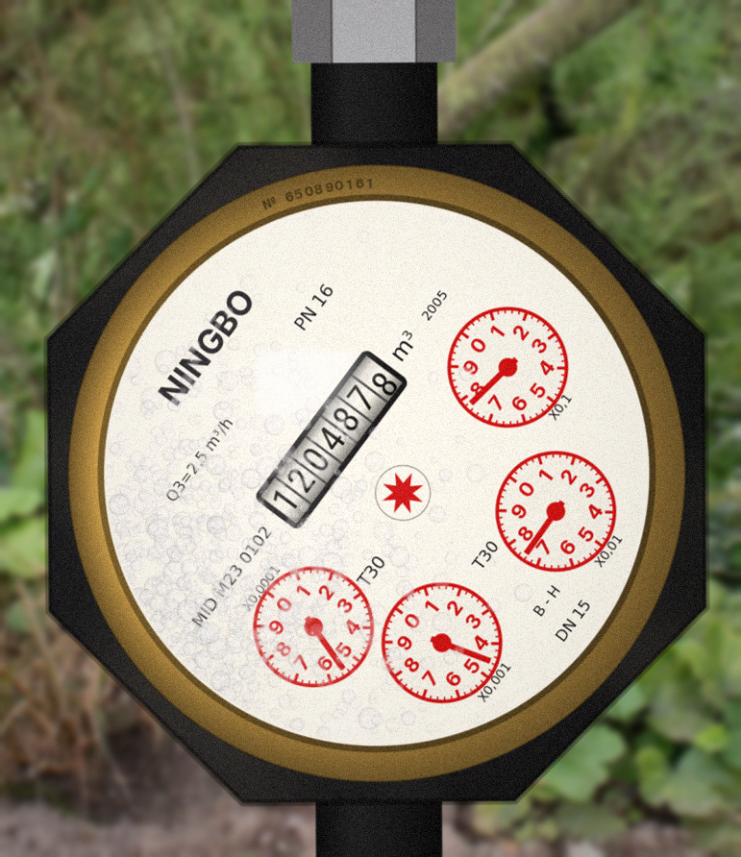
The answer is 1204877.7745 m³
